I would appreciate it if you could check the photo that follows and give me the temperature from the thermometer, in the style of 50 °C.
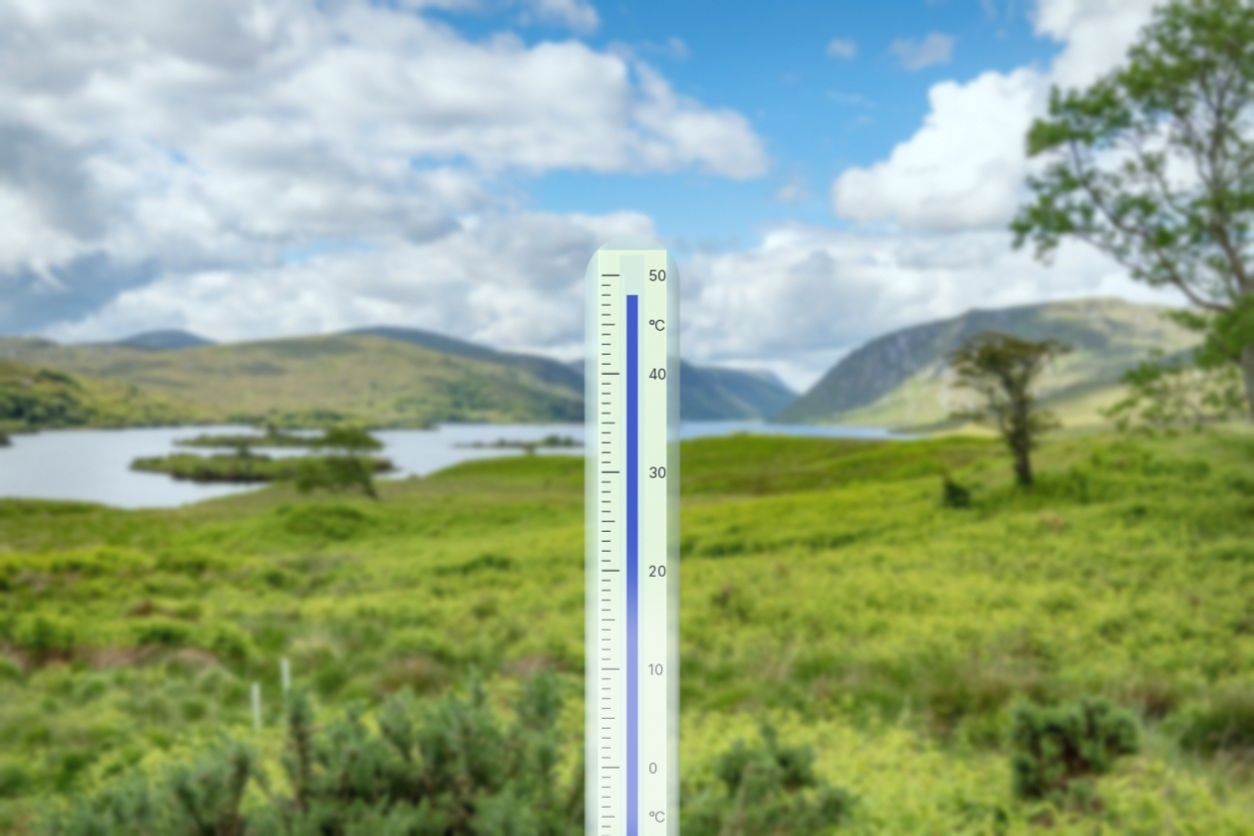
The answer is 48 °C
